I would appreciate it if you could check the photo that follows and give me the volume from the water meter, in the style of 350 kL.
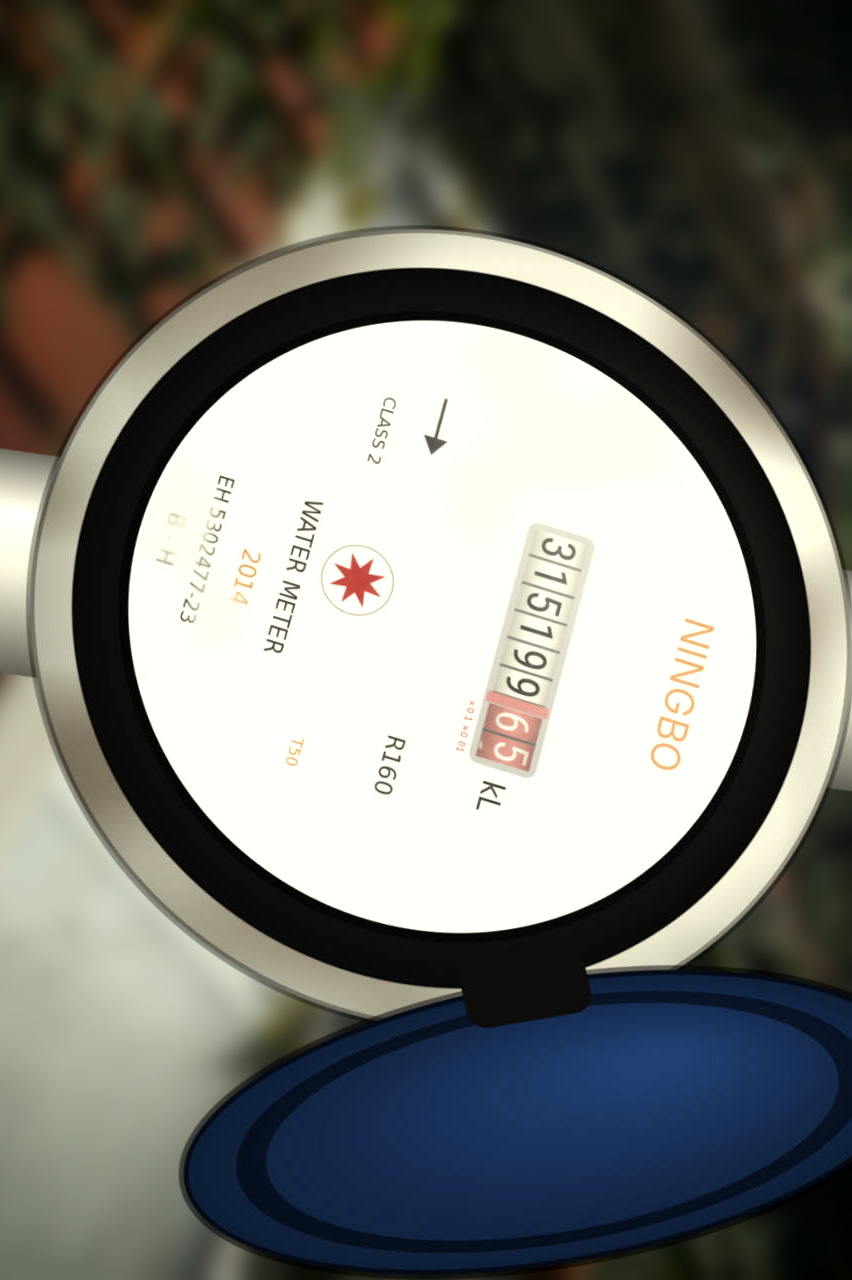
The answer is 315199.65 kL
